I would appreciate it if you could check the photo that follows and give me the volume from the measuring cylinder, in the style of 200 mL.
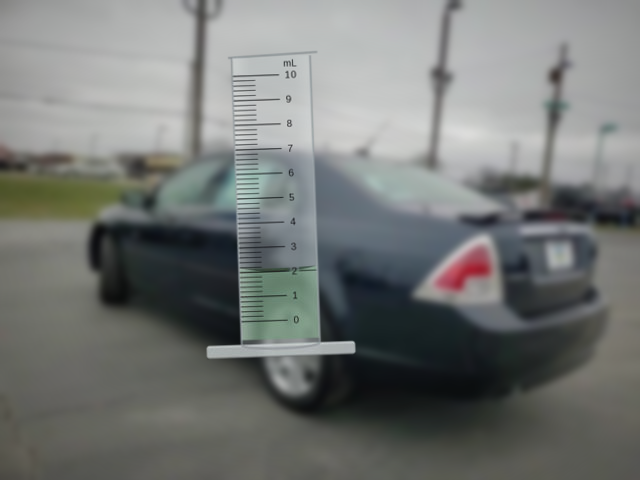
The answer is 2 mL
